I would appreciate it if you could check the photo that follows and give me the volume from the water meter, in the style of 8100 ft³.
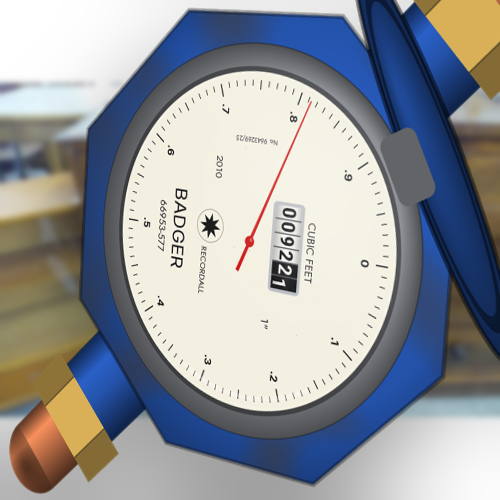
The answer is 9220.81 ft³
